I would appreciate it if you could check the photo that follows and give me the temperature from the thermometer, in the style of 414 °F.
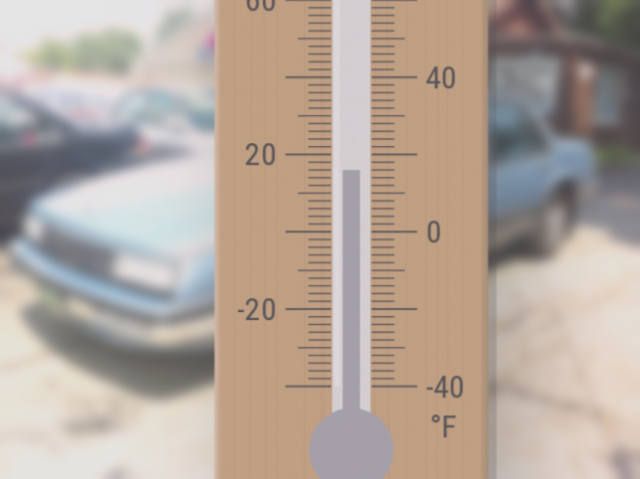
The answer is 16 °F
